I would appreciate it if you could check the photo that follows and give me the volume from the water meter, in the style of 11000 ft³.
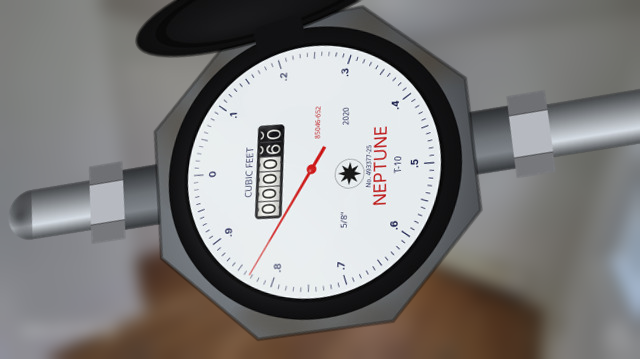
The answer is 59.83 ft³
